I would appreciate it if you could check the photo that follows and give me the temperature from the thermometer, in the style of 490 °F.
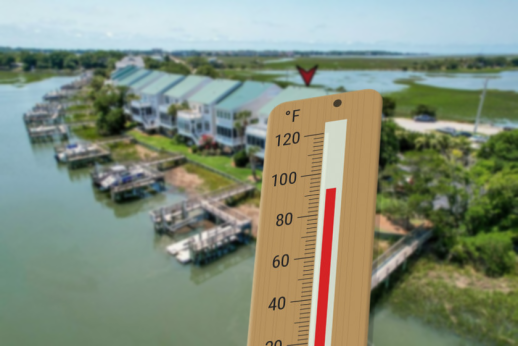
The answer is 92 °F
